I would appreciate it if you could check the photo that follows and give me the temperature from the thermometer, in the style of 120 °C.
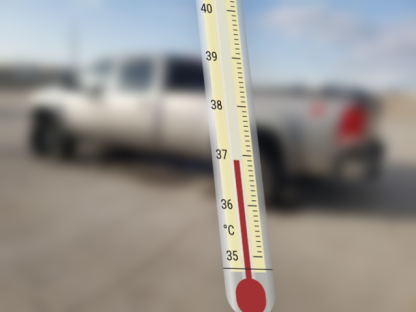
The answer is 36.9 °C
